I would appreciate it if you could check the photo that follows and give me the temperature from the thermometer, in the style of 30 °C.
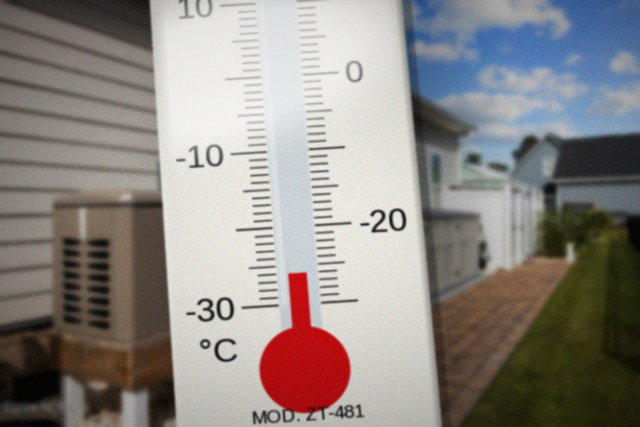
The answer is -26 °C
